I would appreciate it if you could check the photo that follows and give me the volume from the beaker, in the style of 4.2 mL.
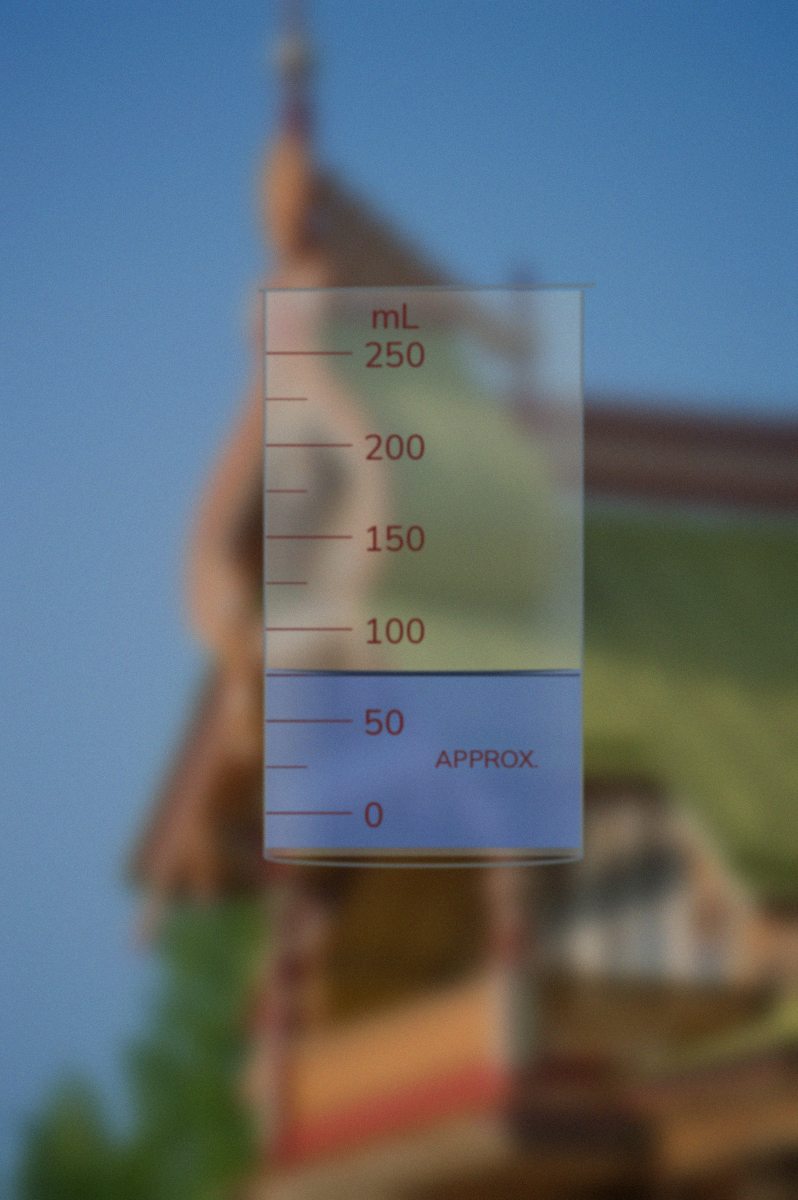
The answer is 75 mL
